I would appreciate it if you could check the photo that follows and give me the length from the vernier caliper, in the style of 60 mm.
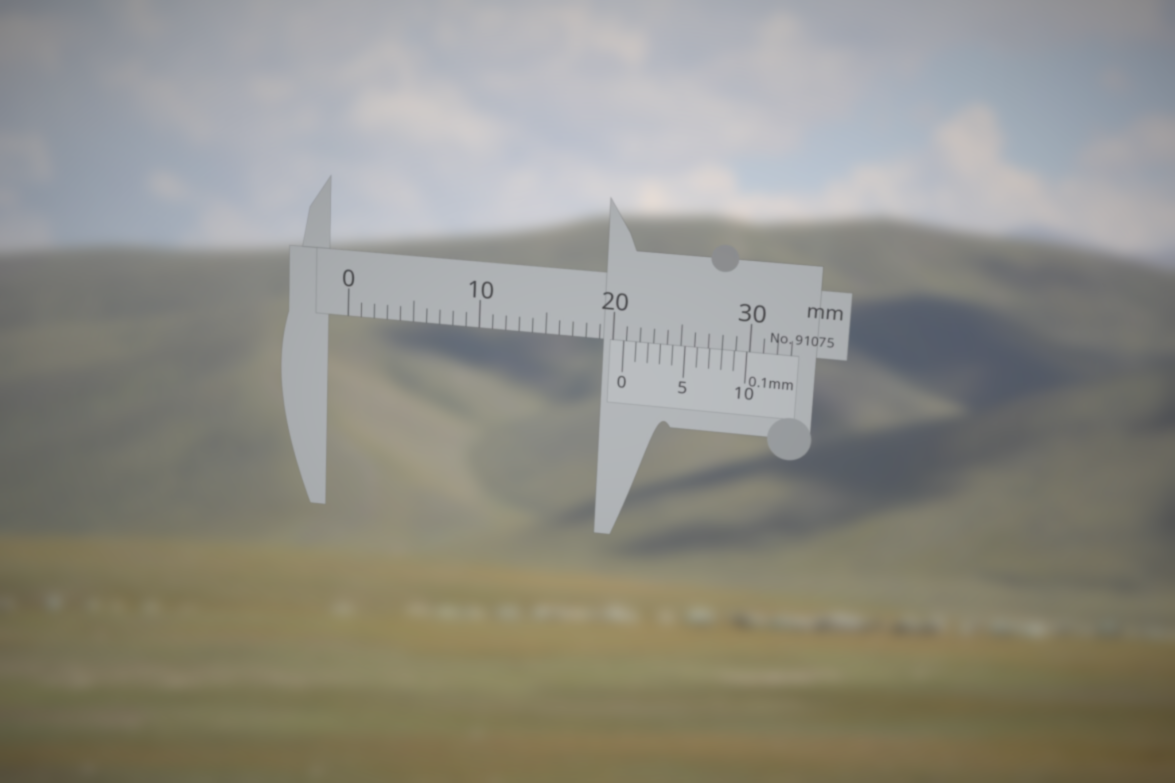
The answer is 20.8 mm
